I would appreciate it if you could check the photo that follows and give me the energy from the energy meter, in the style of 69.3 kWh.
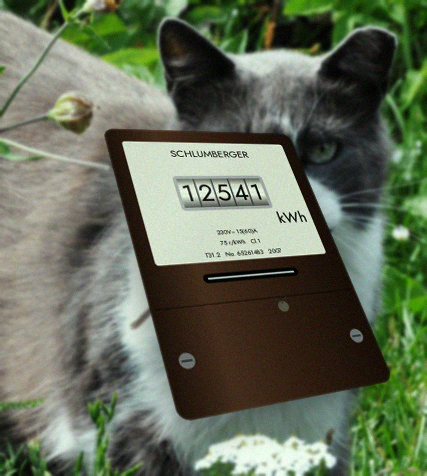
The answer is 12541 kWh
